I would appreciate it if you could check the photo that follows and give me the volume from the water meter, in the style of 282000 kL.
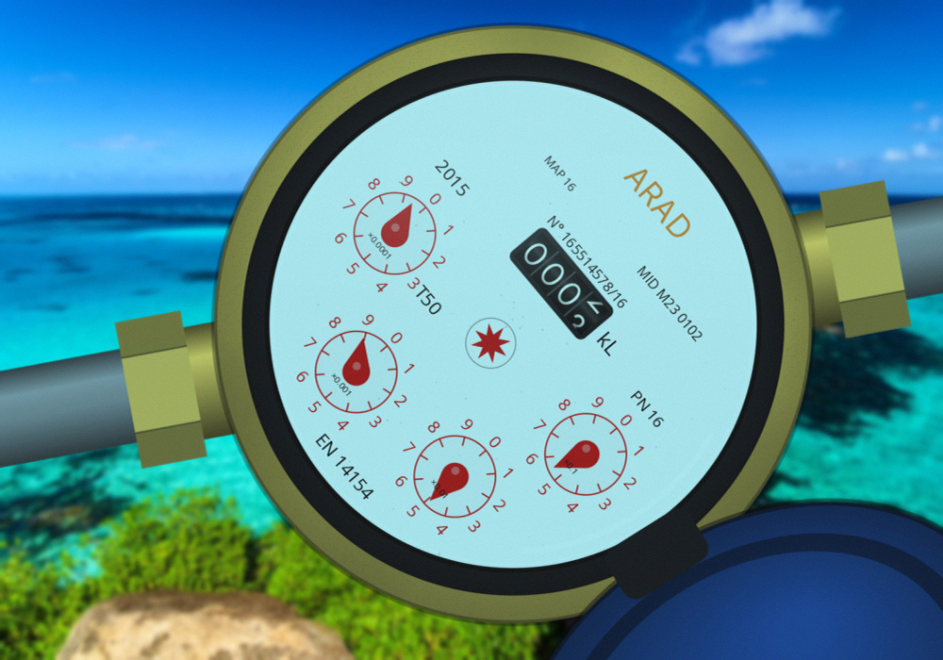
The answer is 2.5489 kL
